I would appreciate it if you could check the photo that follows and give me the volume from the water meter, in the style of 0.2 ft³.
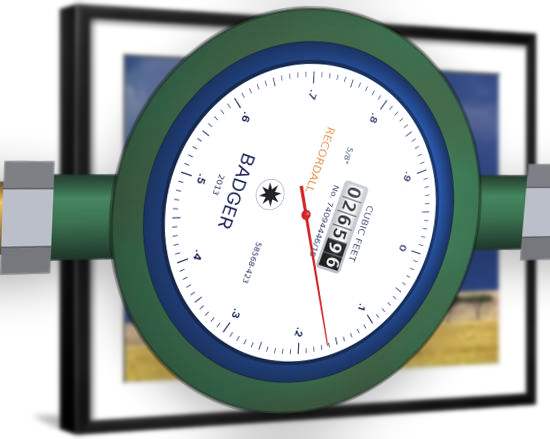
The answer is 26596.16 ft³
